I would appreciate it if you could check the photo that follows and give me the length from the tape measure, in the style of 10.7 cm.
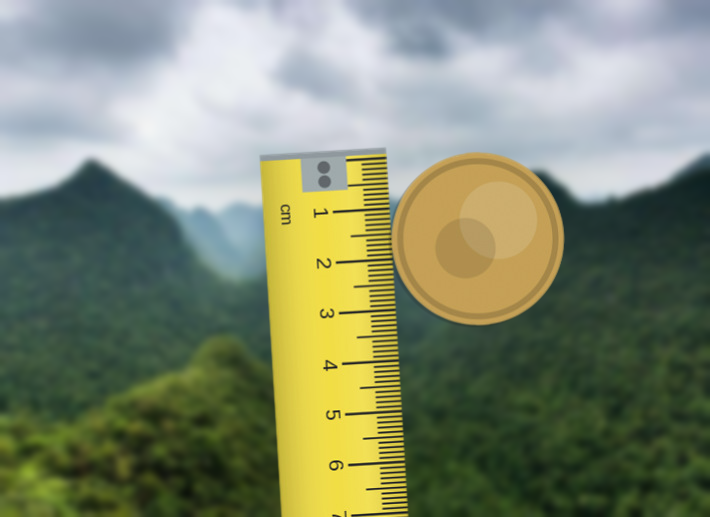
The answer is 3.4 cm
